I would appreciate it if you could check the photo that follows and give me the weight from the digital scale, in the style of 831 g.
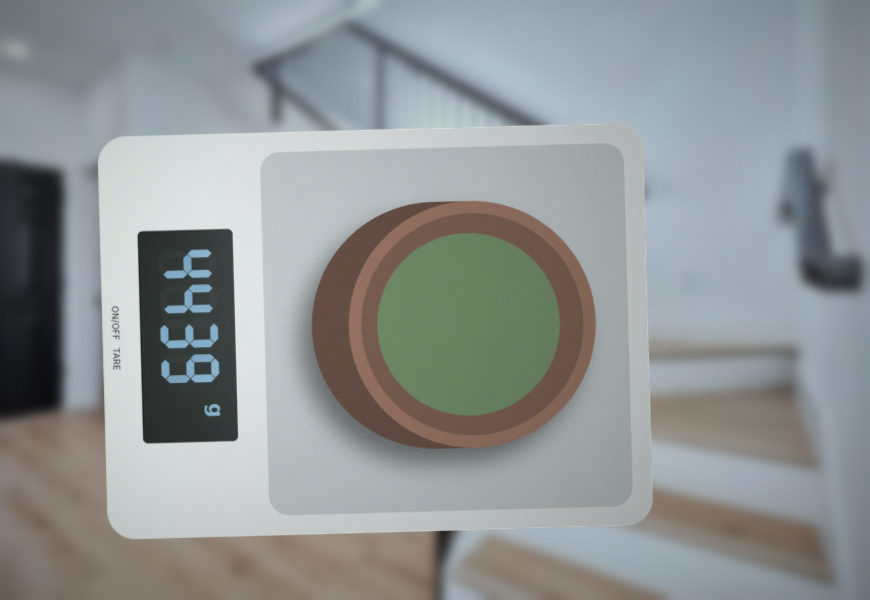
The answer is 4439 g
